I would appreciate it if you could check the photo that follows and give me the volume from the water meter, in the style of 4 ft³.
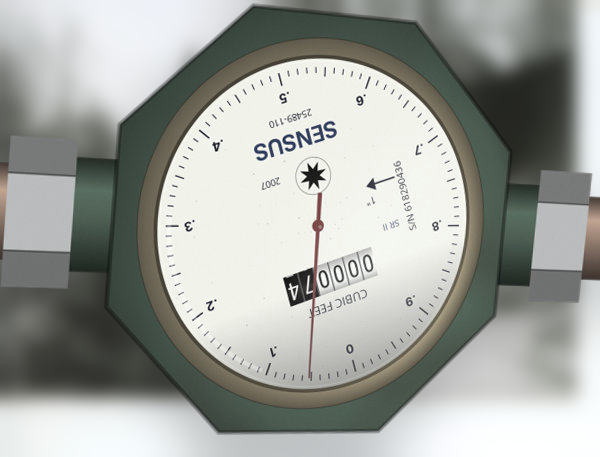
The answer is 74.05 ft³
